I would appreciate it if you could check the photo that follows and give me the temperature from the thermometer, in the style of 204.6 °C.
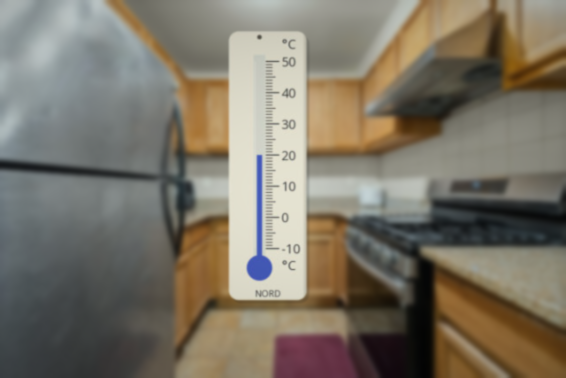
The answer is 20 °C
